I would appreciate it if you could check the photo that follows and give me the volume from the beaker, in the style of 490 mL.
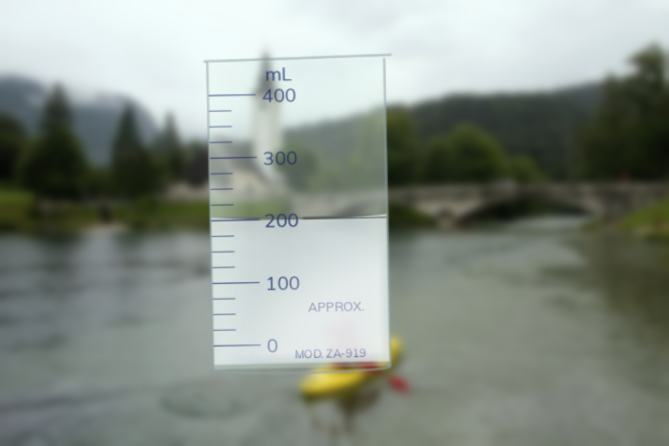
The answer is 200 mL
